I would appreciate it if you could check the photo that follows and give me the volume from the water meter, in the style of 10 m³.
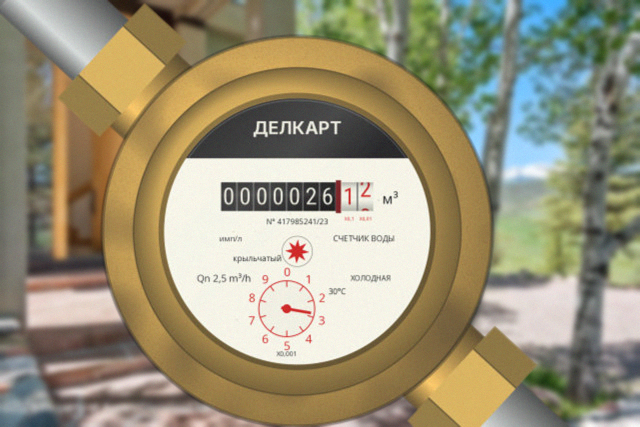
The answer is 26.122 m³
